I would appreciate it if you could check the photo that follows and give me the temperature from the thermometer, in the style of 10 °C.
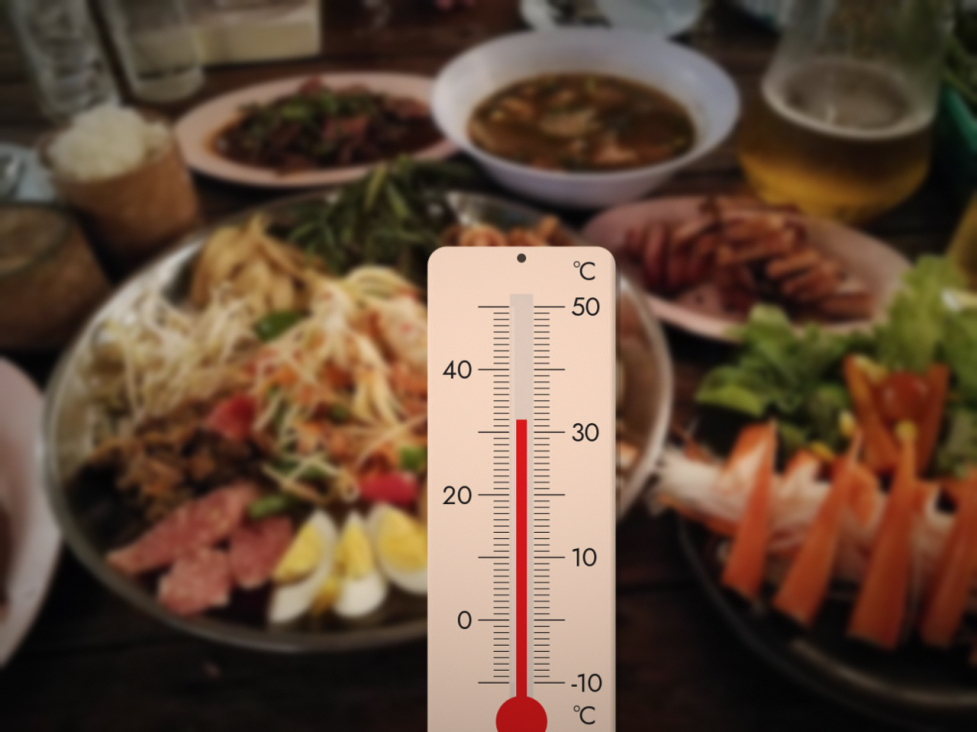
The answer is 32 °C
